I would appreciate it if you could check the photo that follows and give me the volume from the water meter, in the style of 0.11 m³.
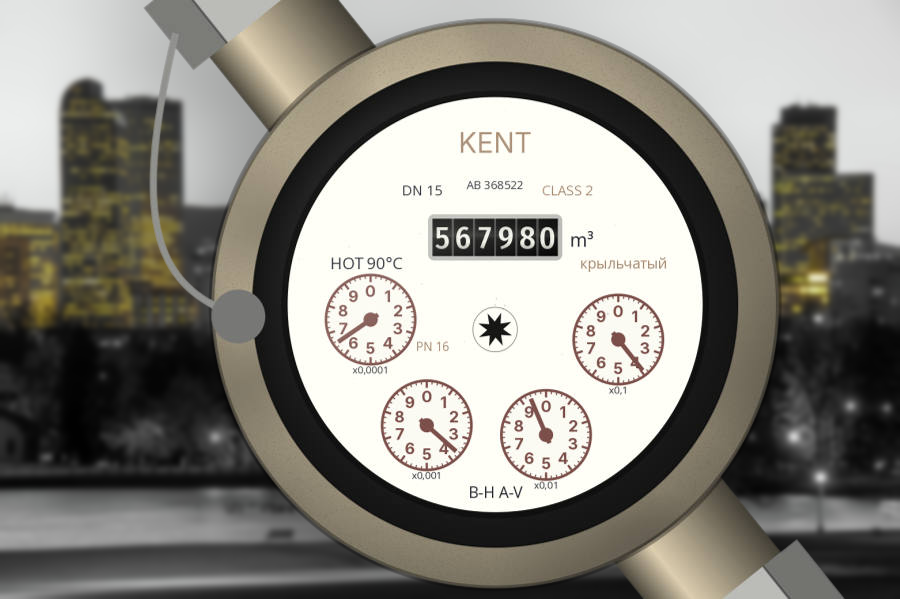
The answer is 567980.3936 m³
